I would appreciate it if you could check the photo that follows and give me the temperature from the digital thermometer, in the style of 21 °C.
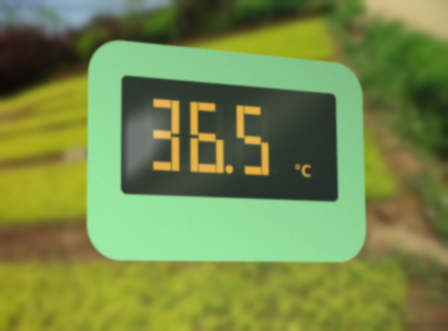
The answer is 36.5 °C
